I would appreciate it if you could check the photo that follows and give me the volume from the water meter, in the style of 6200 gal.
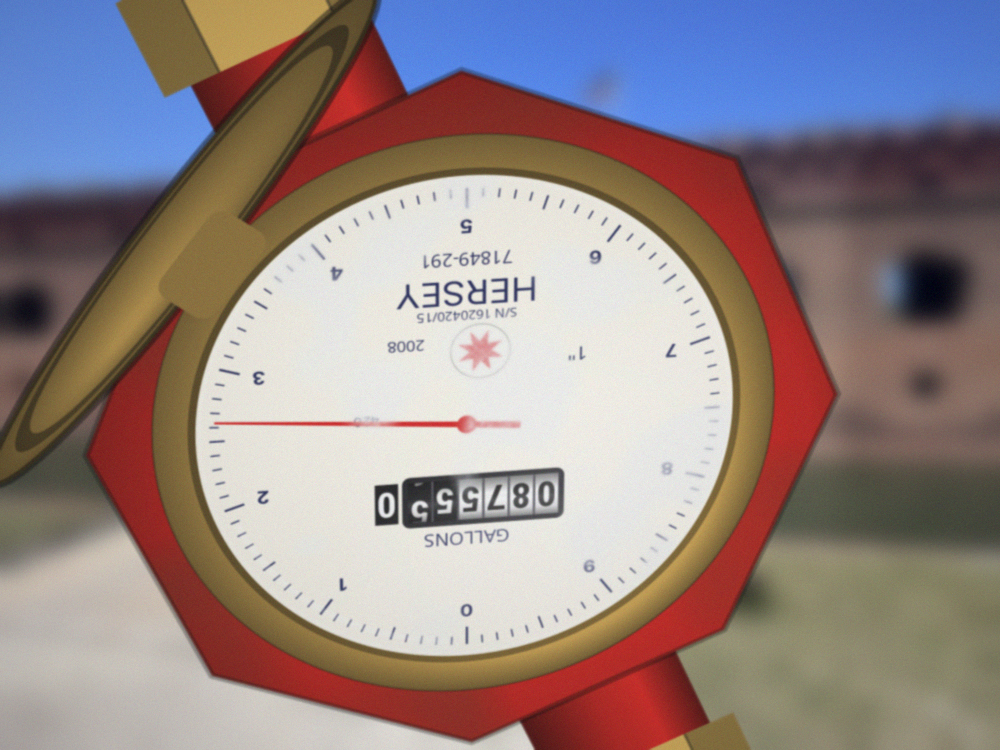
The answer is 875552.6 gal
